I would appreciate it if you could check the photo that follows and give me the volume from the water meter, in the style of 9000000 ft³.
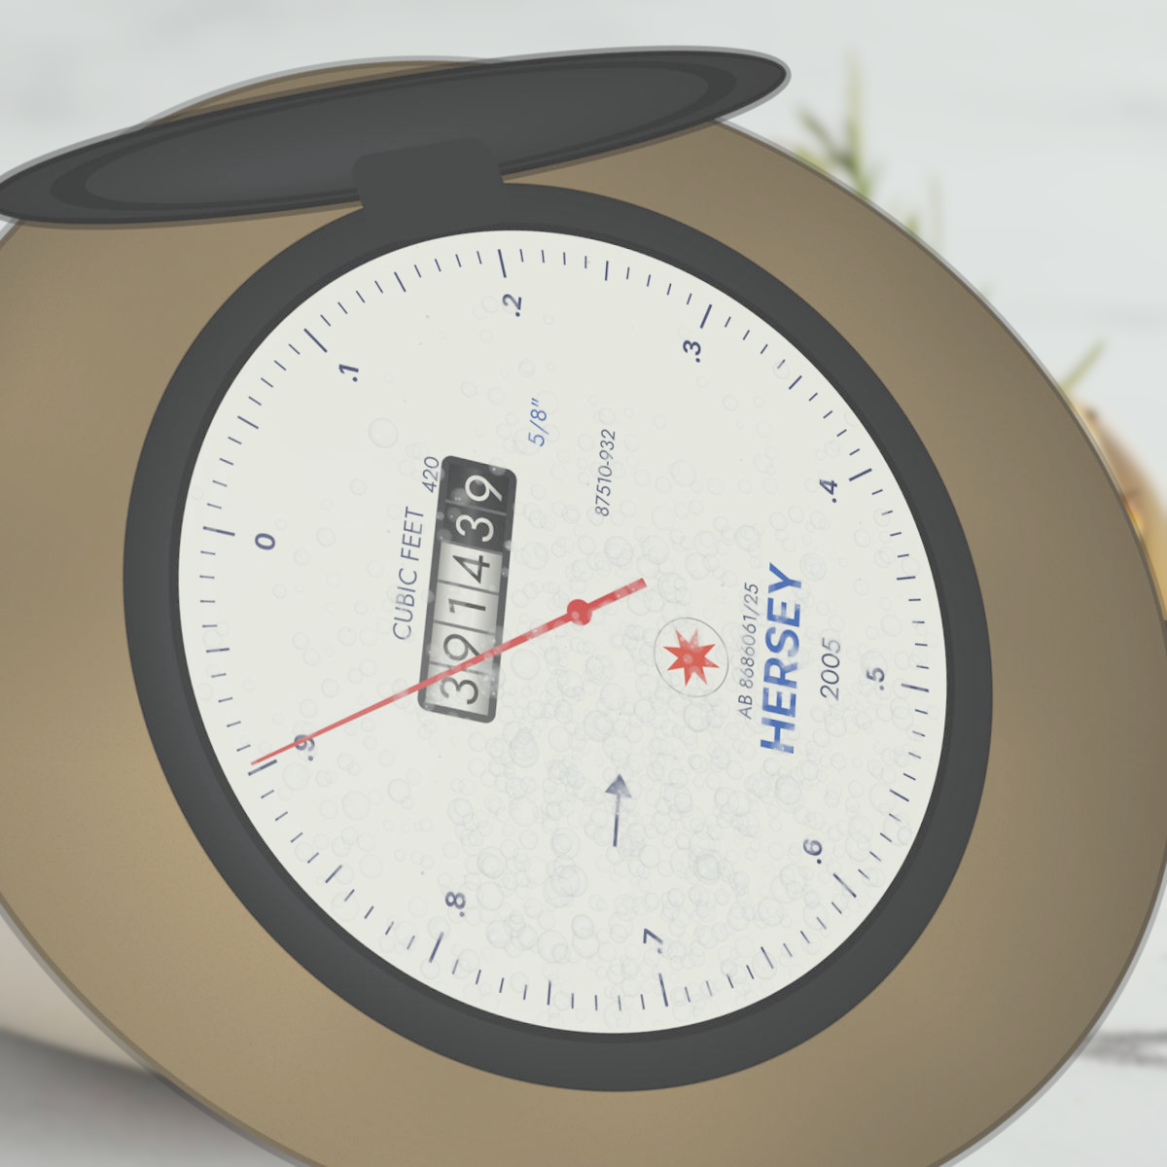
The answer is 391438.90 ft³
